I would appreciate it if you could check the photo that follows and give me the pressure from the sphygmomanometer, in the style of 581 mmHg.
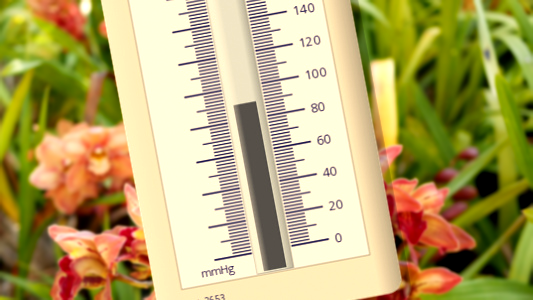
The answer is 90 mmHg
